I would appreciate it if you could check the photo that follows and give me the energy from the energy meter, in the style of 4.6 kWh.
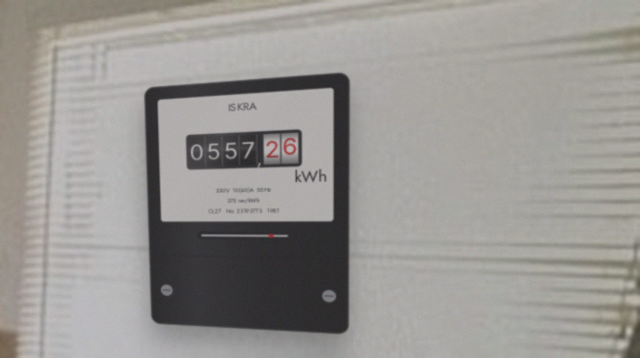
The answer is 557.26 kWh
